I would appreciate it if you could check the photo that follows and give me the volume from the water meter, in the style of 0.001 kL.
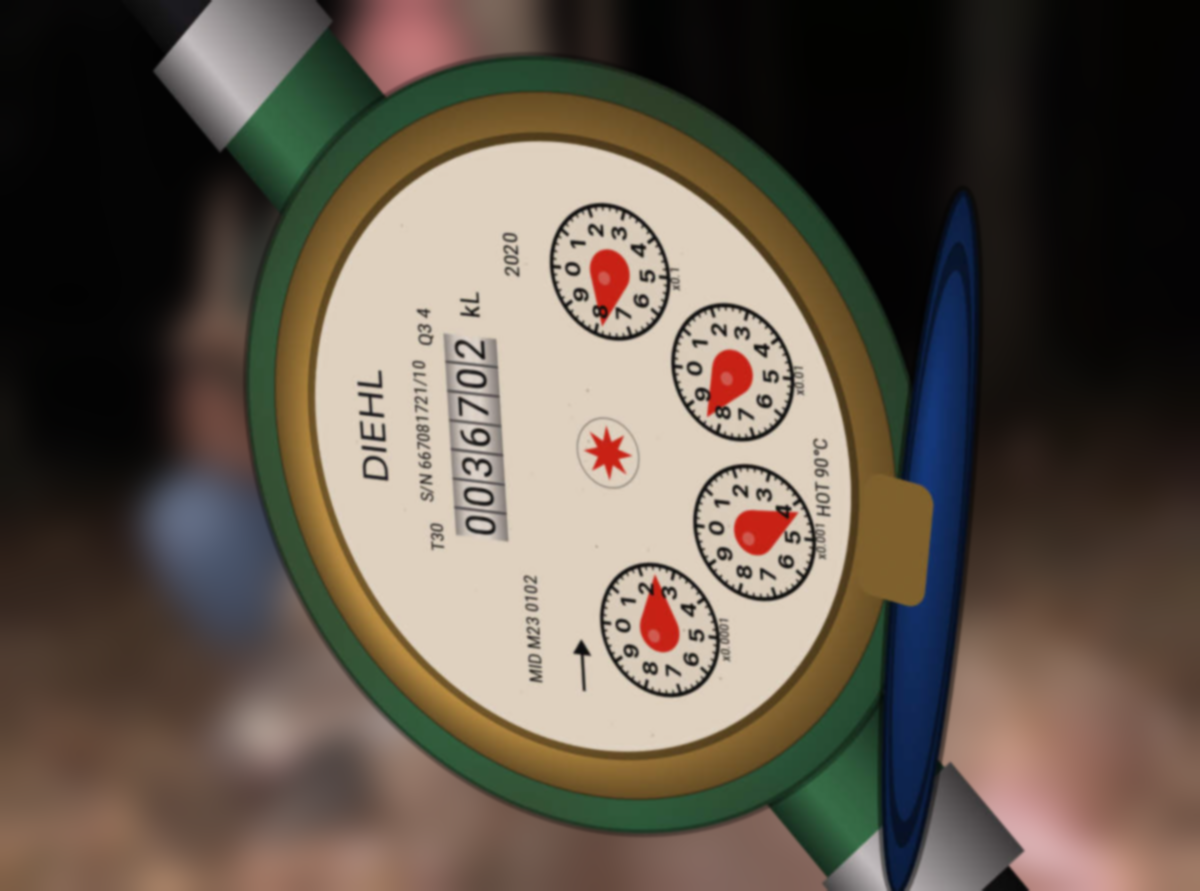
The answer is 36702.7842 kL
